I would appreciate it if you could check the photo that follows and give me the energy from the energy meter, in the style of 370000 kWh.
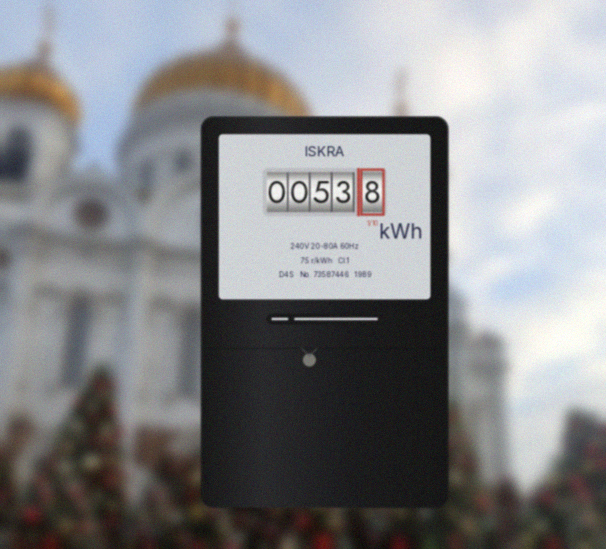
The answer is 53.8 kWh
